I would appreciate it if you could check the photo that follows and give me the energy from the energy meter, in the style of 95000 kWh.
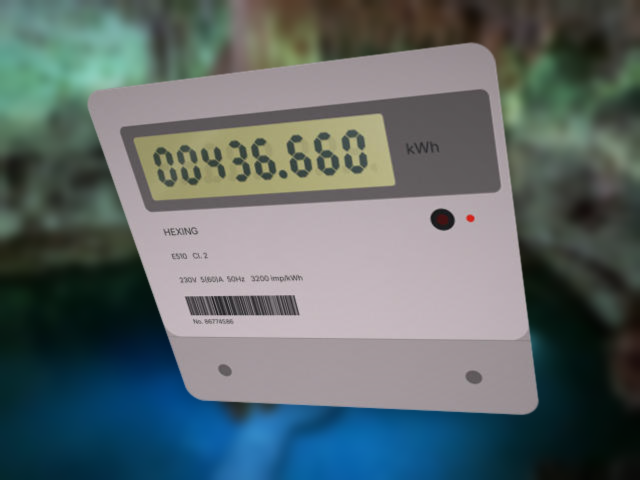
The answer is 436.660 kWh
